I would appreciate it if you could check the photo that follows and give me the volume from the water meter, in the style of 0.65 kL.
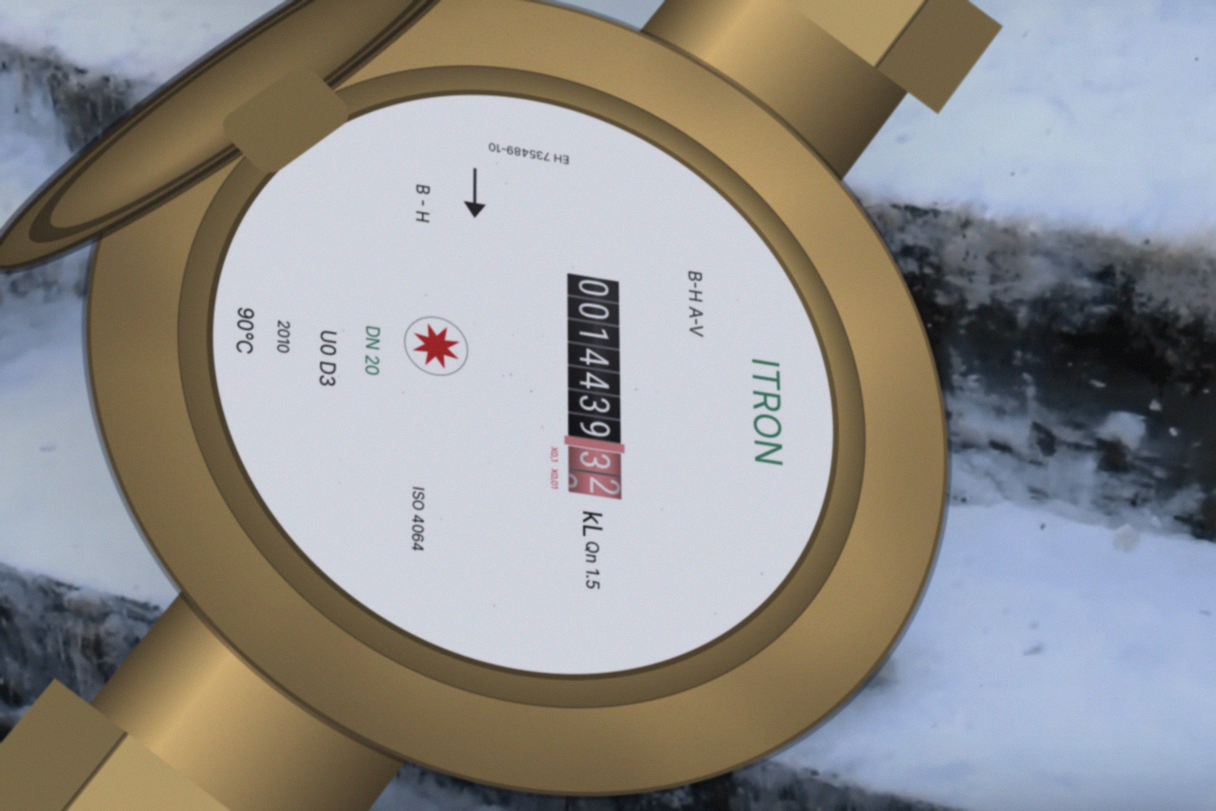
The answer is 14439.32 kL
